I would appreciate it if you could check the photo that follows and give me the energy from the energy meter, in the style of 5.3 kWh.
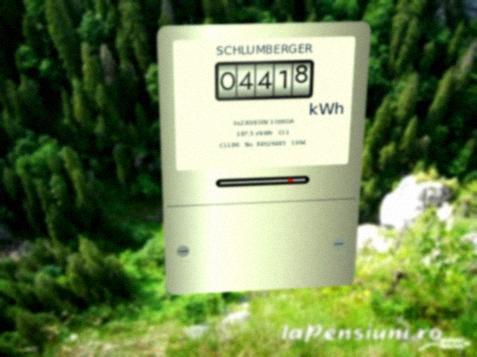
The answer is 4418 kWh
